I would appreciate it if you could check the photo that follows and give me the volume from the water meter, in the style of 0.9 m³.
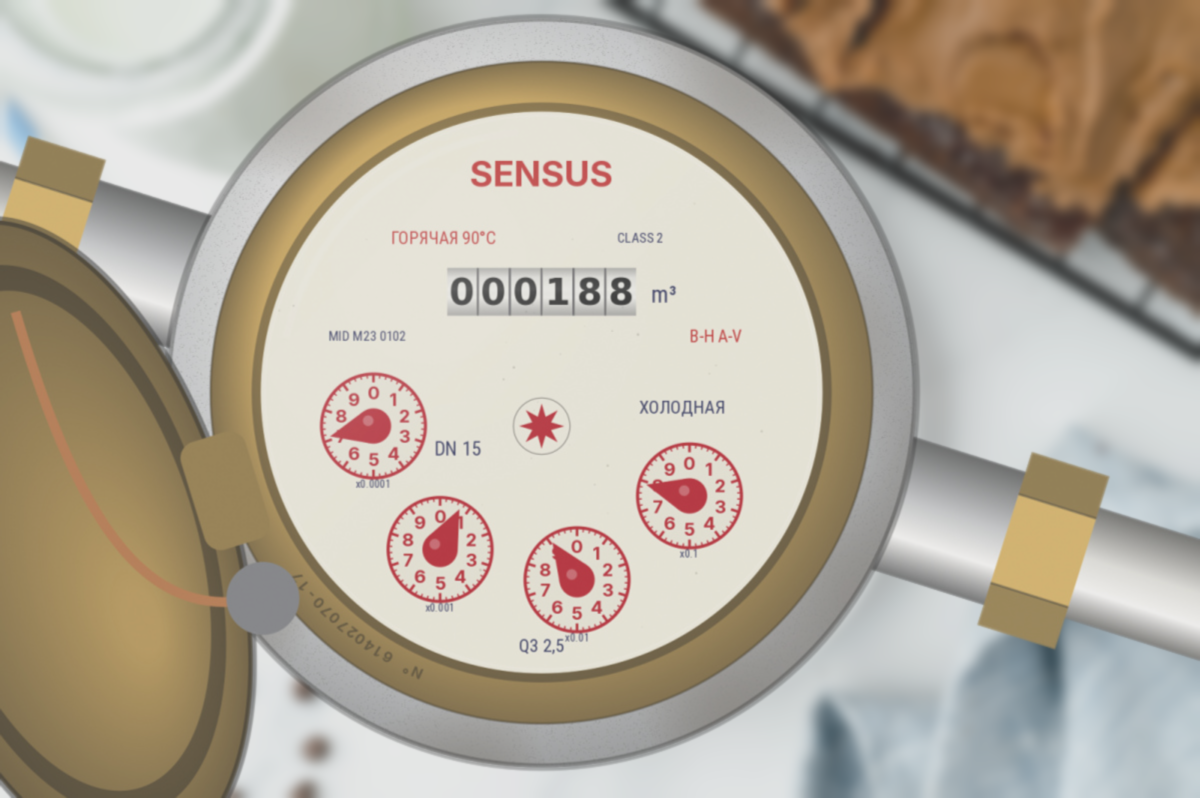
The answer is 188.7907 m³
